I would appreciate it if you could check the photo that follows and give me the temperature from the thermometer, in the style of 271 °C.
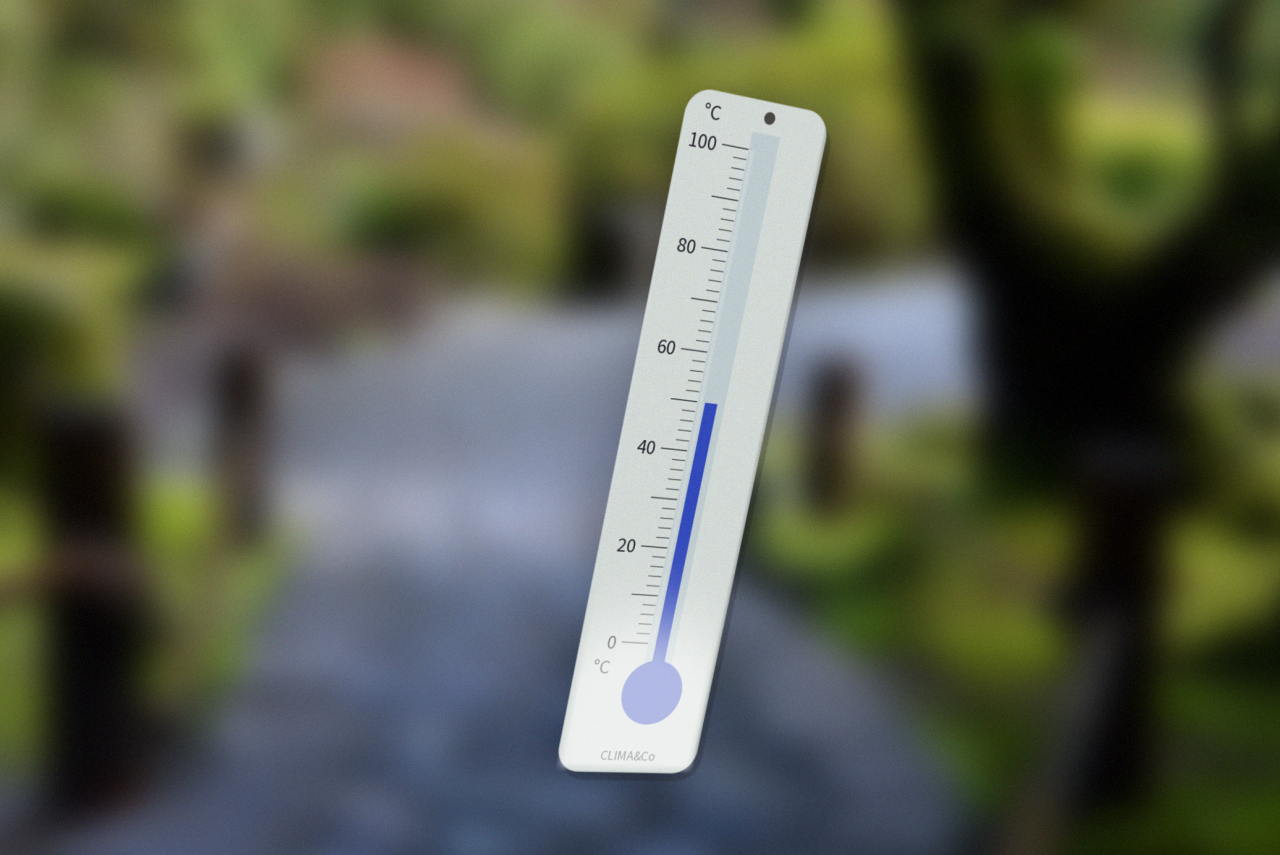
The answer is 50 °C
